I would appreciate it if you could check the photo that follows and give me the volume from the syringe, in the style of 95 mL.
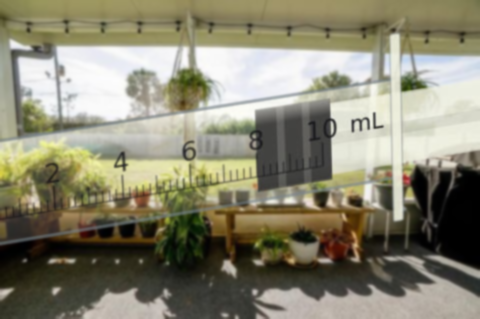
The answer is 8 mL
